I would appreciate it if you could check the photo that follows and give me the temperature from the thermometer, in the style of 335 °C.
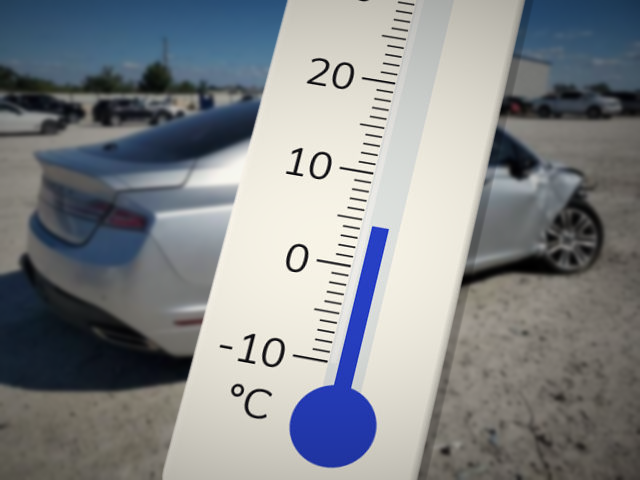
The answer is 4.5 °C
